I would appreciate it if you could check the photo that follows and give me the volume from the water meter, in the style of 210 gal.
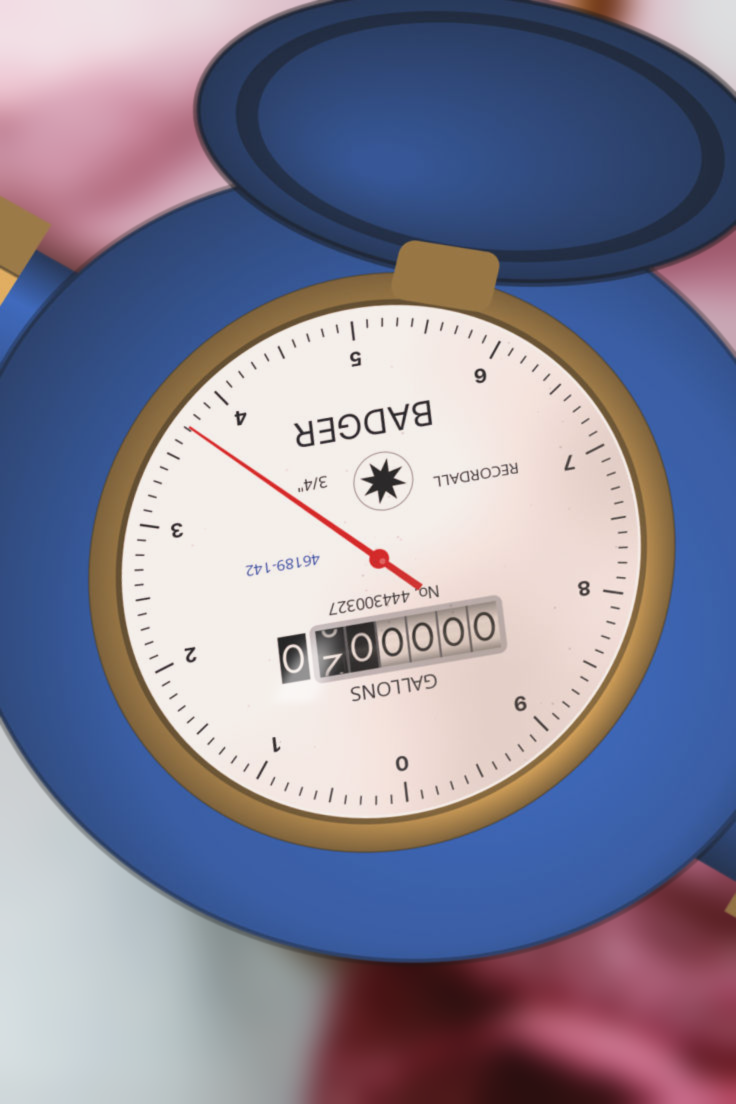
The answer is 23.7 gal
